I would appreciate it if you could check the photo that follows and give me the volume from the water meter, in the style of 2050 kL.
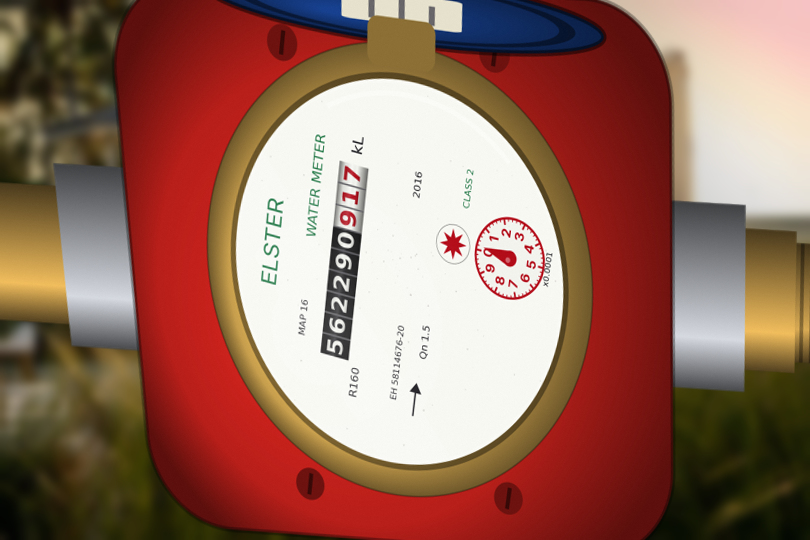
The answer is 562290.9170 kL
